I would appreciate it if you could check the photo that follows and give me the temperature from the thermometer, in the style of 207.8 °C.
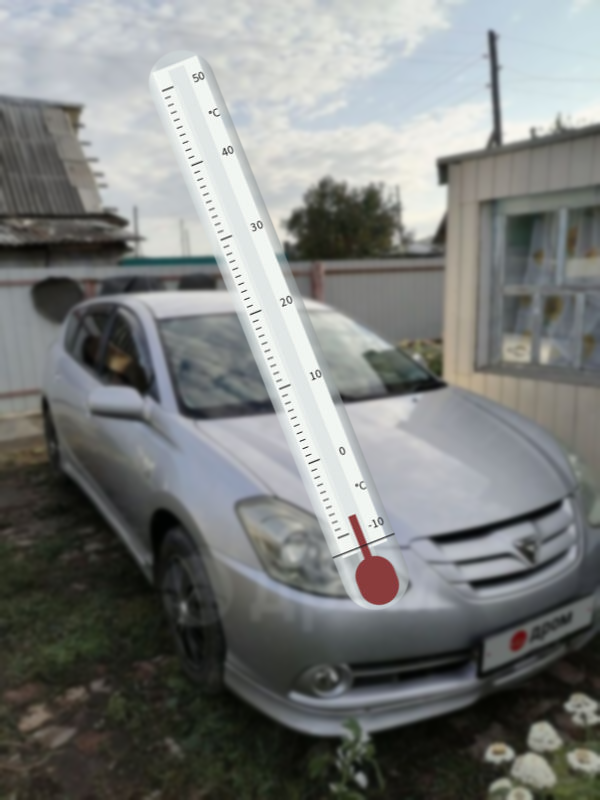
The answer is -8 °C
